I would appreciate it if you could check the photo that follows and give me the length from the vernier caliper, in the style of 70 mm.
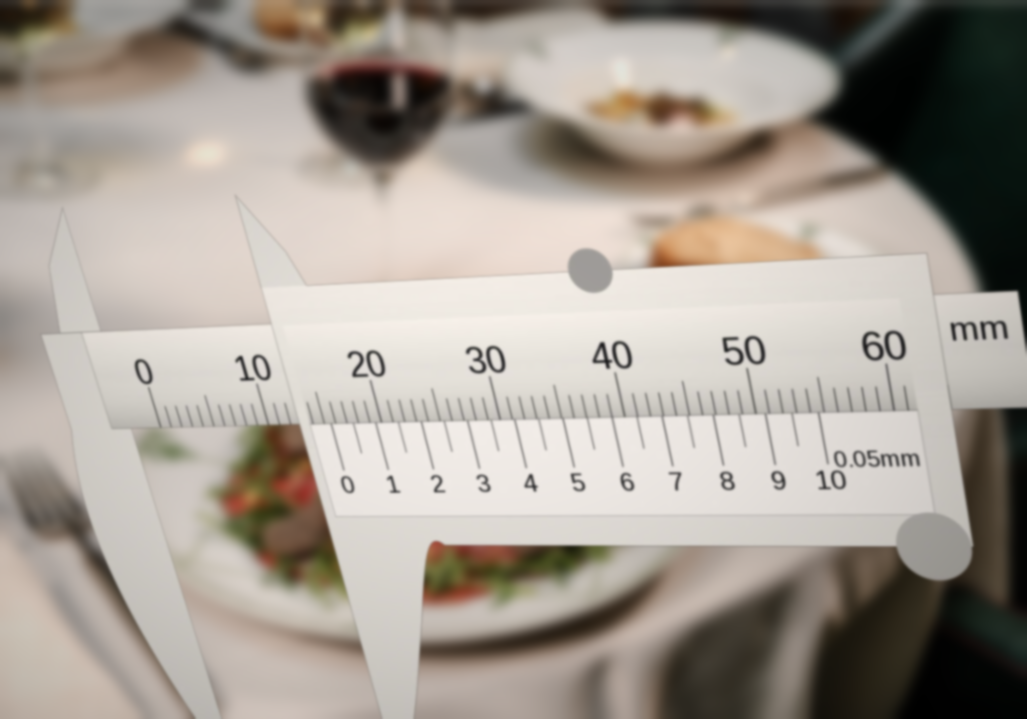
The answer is 15.6 mm
